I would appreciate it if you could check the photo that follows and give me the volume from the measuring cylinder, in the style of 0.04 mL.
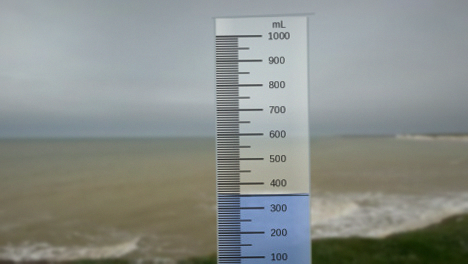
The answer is 350 mL
